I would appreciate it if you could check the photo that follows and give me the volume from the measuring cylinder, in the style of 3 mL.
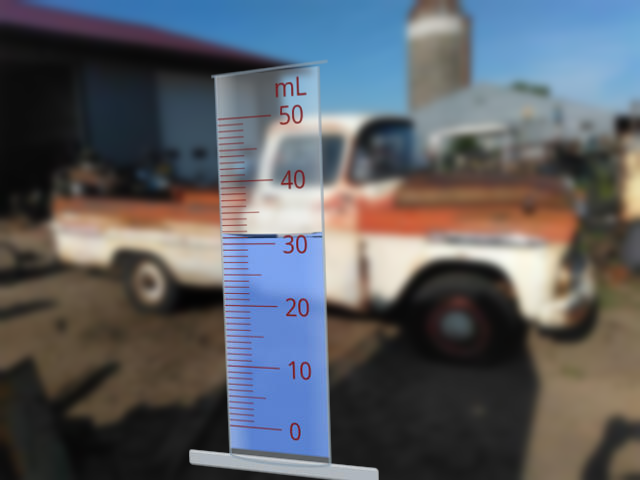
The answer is 31 mL
